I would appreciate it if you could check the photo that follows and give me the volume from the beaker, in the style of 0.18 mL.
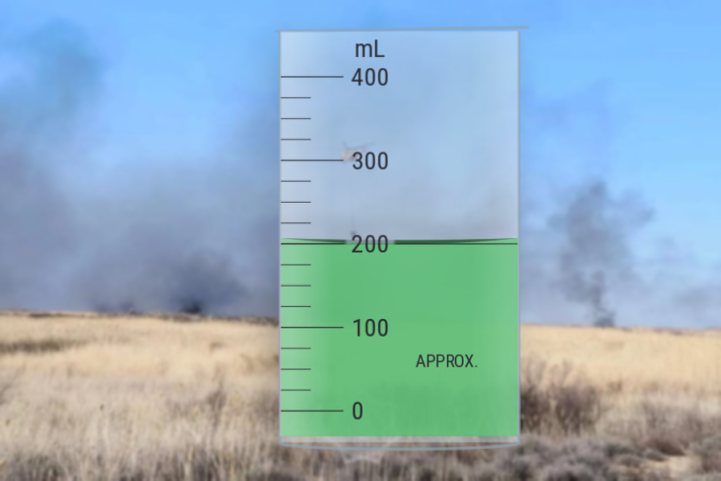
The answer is 200 mL
